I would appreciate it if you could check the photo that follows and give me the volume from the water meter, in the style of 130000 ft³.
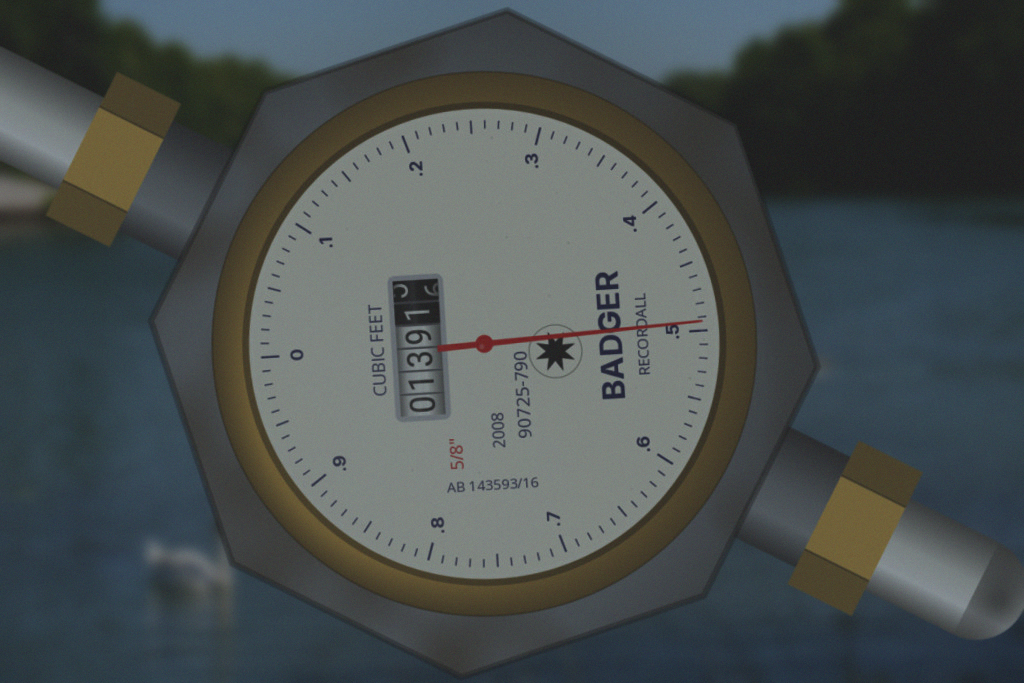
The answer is 13915.49 ft³
